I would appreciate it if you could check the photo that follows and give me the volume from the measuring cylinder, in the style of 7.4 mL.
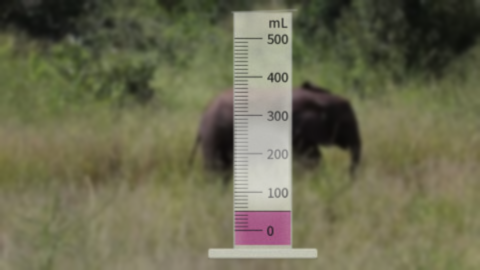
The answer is 50 mL
